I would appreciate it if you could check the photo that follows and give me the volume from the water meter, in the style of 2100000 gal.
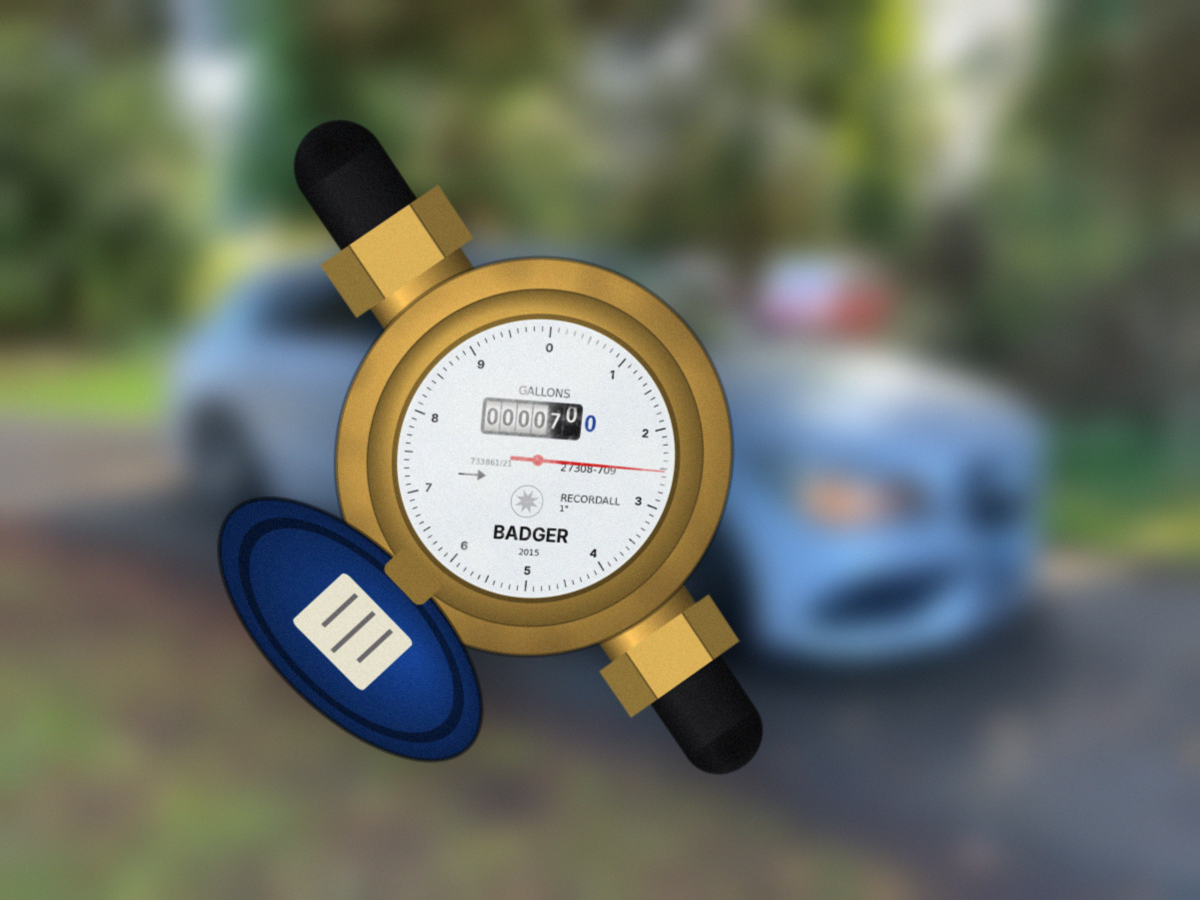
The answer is 702.5 gal
